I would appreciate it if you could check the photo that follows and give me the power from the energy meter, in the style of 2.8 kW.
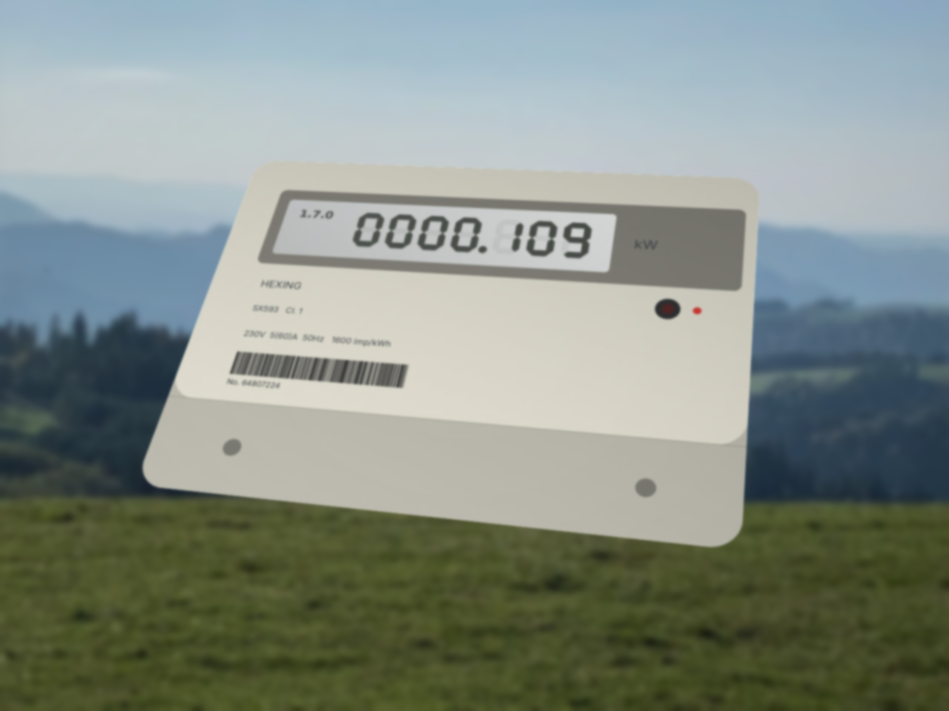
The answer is 0.109 kW
